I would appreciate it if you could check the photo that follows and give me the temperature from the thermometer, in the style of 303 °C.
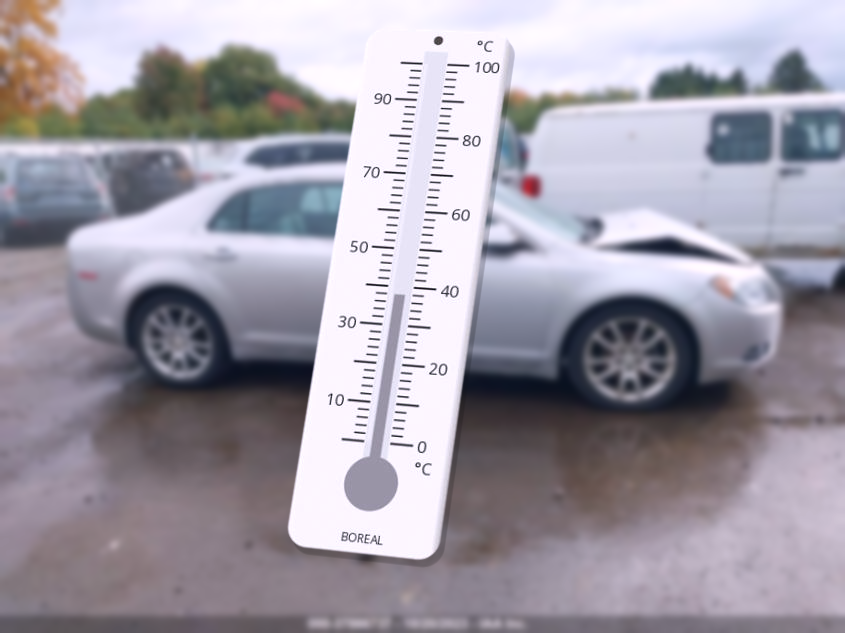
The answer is 38 °C
